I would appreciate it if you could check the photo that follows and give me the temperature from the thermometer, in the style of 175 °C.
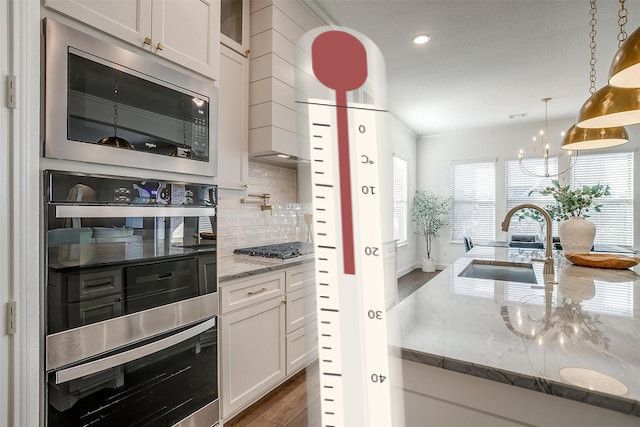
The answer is 24 °C
